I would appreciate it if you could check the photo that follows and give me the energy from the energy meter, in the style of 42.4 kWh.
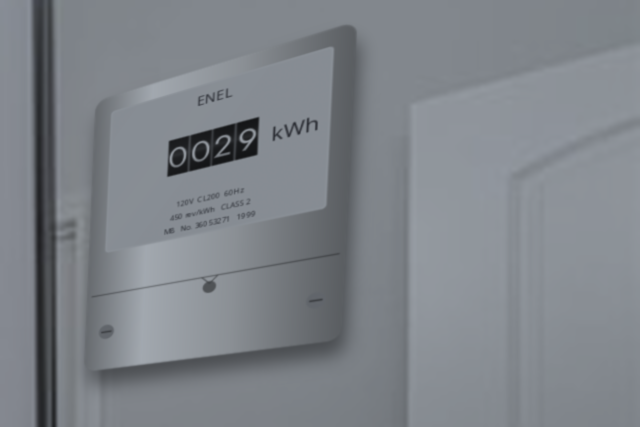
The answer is 29 kWh
